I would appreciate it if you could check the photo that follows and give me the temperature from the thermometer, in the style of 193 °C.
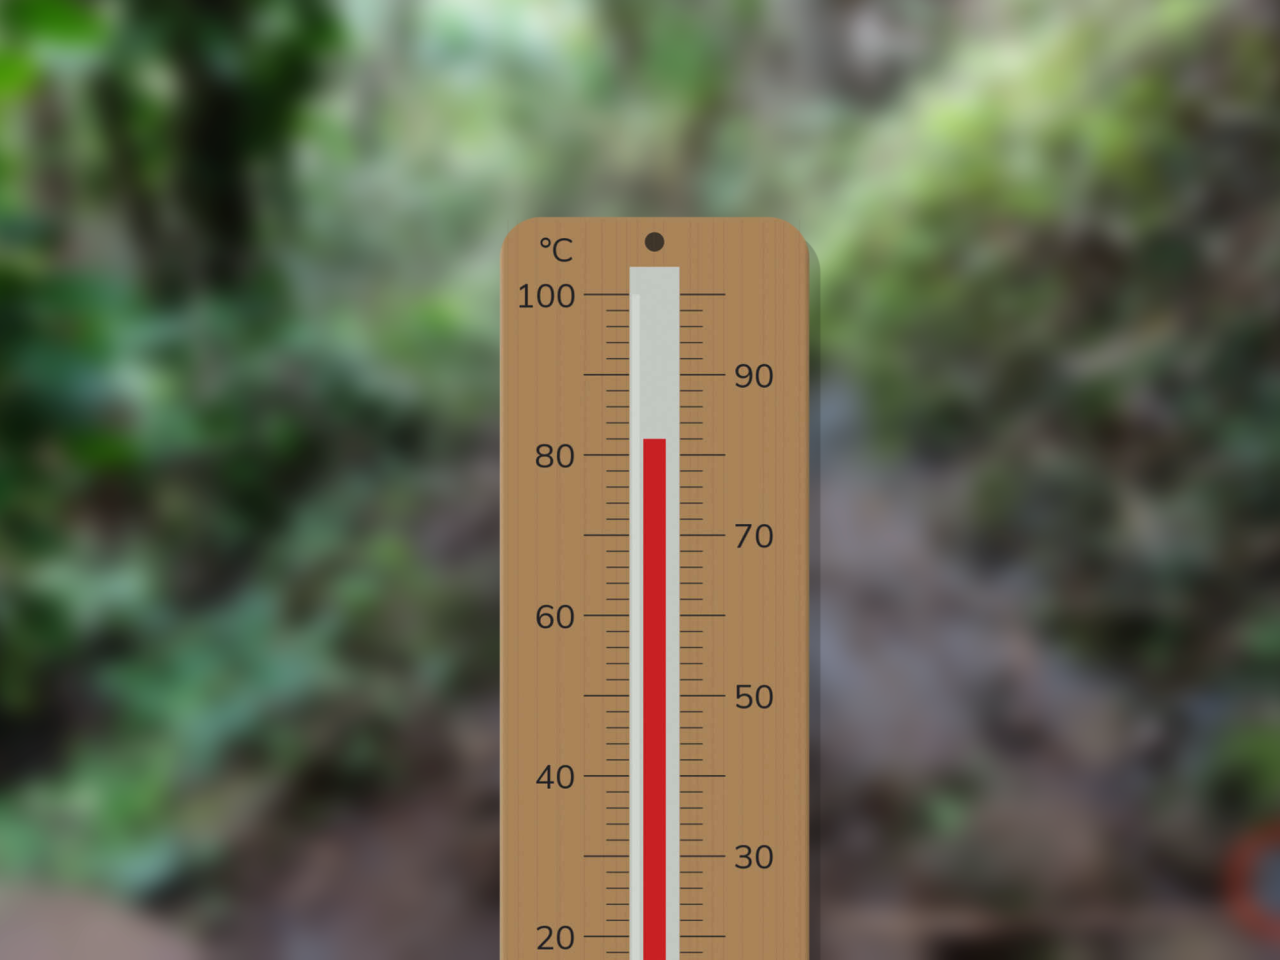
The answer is 82 °C
